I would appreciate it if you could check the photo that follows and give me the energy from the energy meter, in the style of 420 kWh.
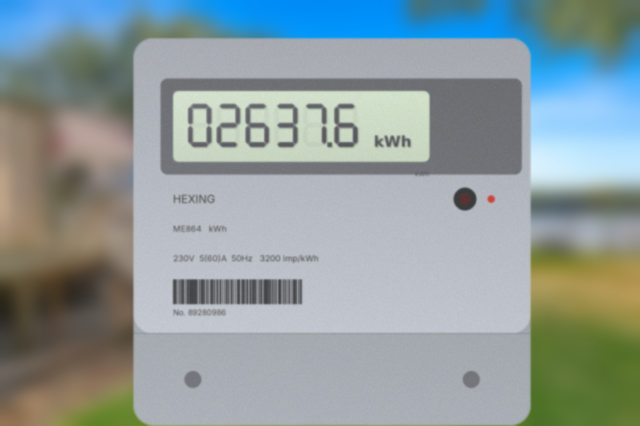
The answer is 2637.6 kWh
